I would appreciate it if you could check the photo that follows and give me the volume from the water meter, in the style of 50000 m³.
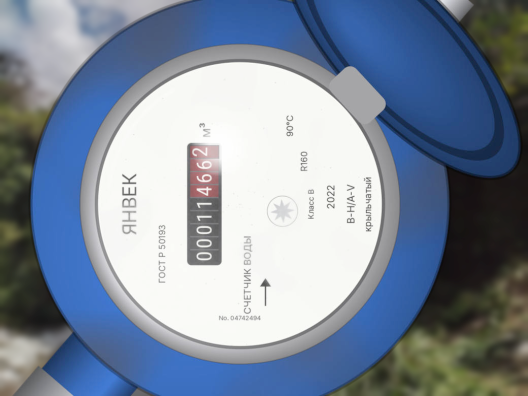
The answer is 11.4662 m³
